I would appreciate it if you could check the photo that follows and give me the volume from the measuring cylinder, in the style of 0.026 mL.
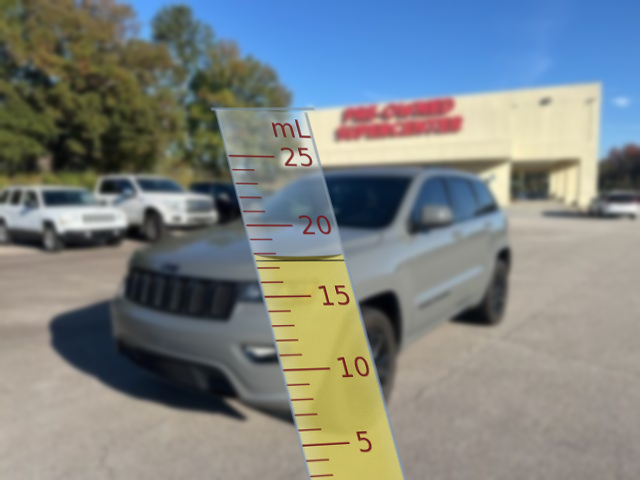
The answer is 17.5 mL
